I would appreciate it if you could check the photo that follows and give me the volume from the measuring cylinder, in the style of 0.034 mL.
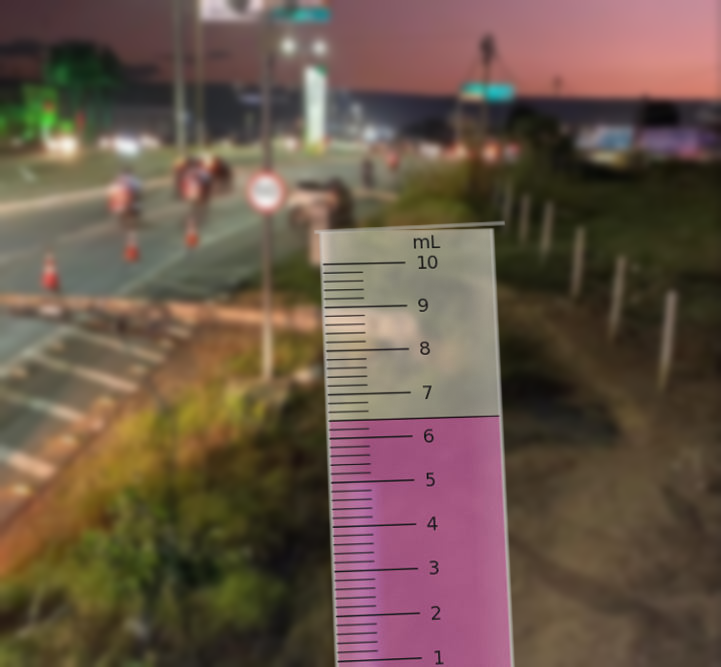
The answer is 6.4 mL
